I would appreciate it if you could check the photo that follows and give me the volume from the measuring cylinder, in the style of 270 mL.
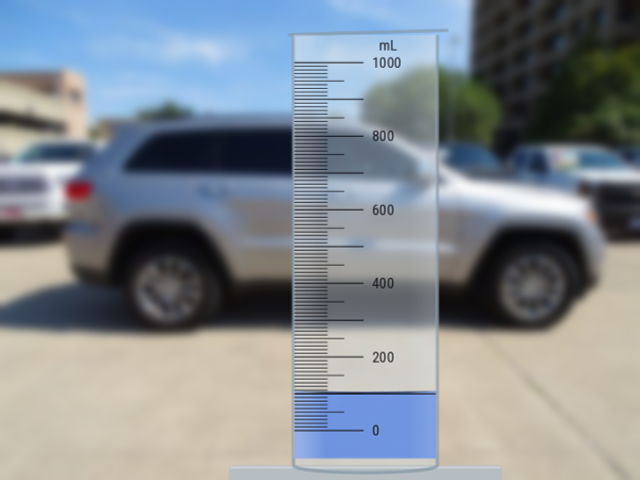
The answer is 100 mL
